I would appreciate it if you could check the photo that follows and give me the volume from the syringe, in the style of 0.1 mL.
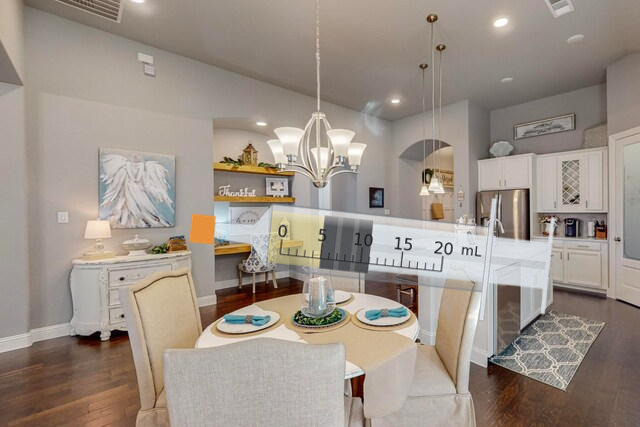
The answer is 5 mL
